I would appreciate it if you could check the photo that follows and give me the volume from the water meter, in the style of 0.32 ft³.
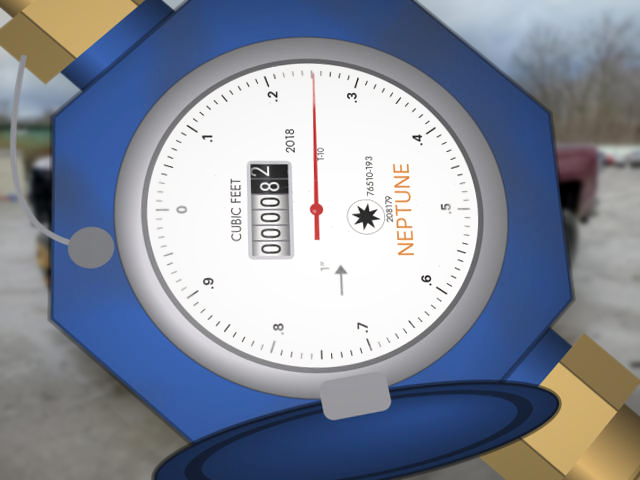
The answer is 82.25 ft³
